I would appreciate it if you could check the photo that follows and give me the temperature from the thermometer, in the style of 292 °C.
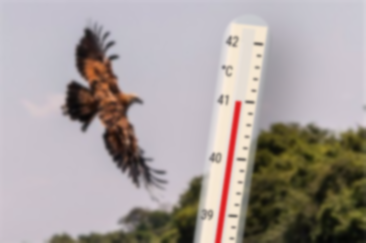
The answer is 41 °C
